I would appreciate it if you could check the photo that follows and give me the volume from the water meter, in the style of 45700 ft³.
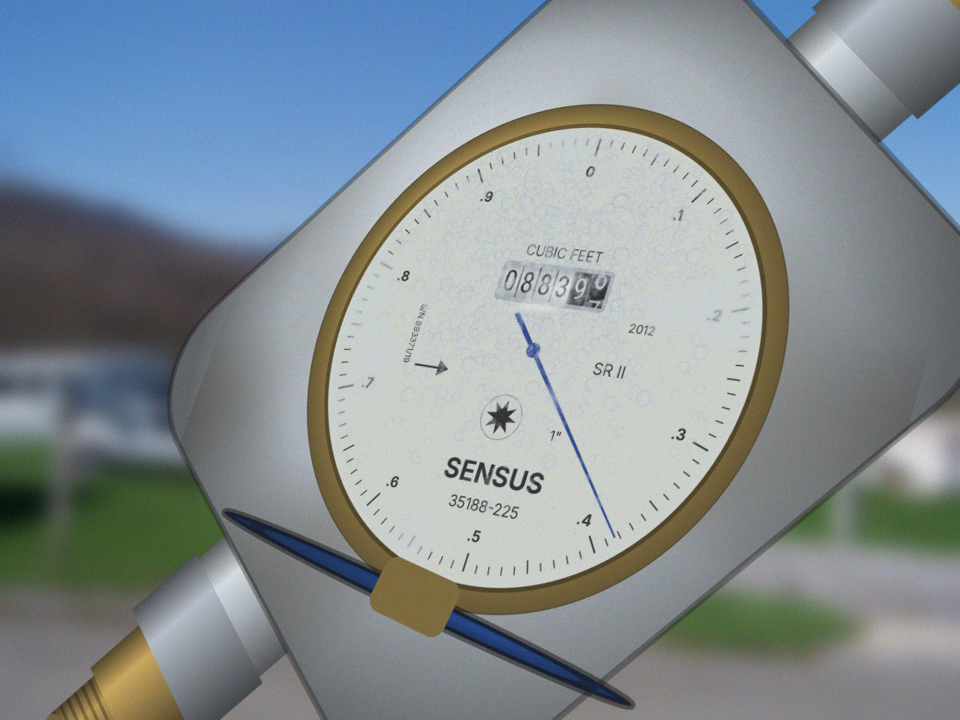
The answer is 88396.38 ft³
